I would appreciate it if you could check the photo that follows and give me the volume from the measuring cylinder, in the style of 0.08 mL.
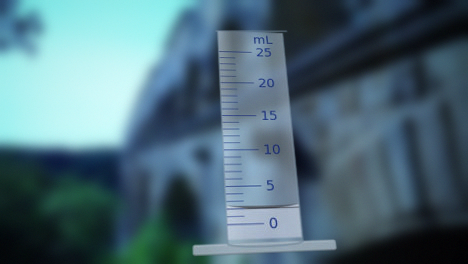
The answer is 2 mL
